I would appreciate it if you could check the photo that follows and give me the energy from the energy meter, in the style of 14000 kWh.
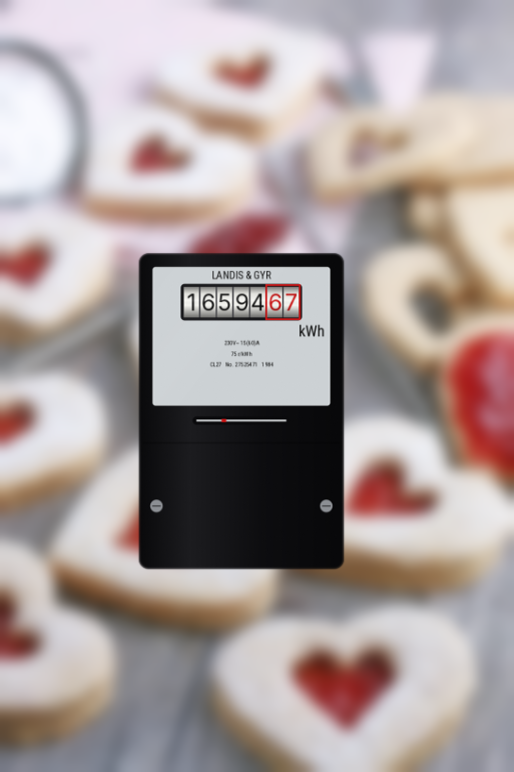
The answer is 16594.67 kWh
